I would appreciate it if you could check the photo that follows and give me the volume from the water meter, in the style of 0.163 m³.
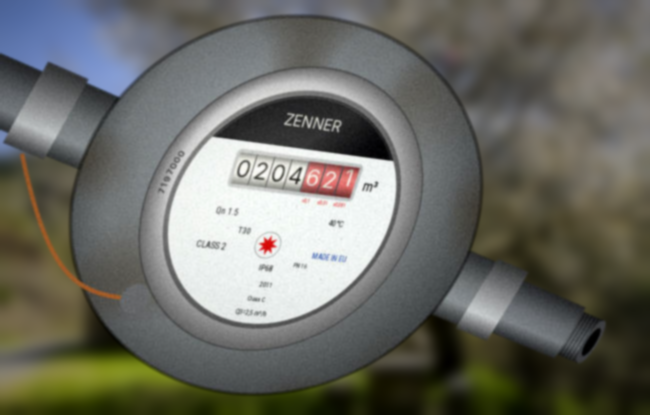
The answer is 204.621 m³
